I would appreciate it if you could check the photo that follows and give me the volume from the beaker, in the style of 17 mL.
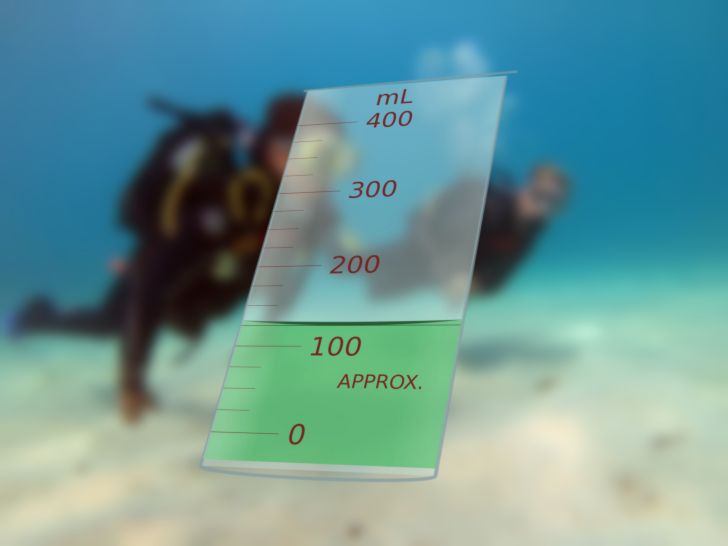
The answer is 125 mL
